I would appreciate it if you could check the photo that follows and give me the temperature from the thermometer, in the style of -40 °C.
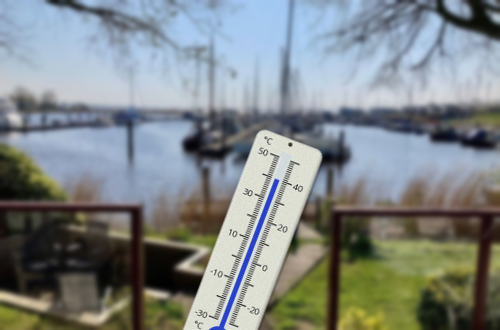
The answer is 40 °C
